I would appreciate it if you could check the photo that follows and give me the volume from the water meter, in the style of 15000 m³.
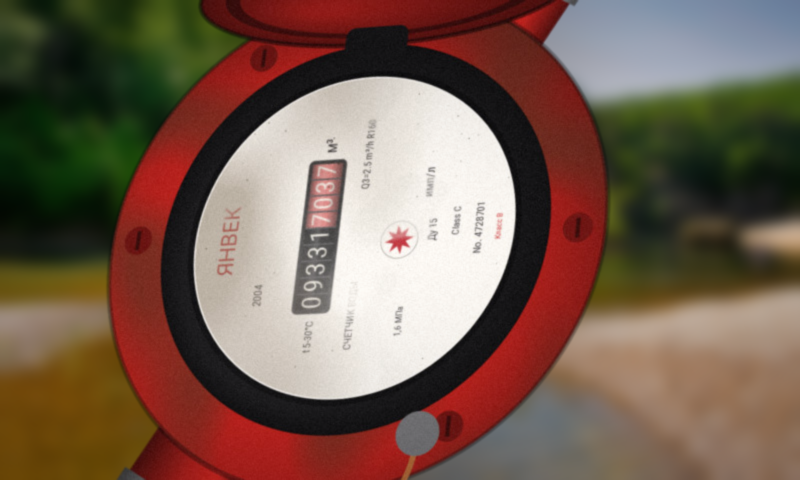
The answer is 9331.7037 m³
